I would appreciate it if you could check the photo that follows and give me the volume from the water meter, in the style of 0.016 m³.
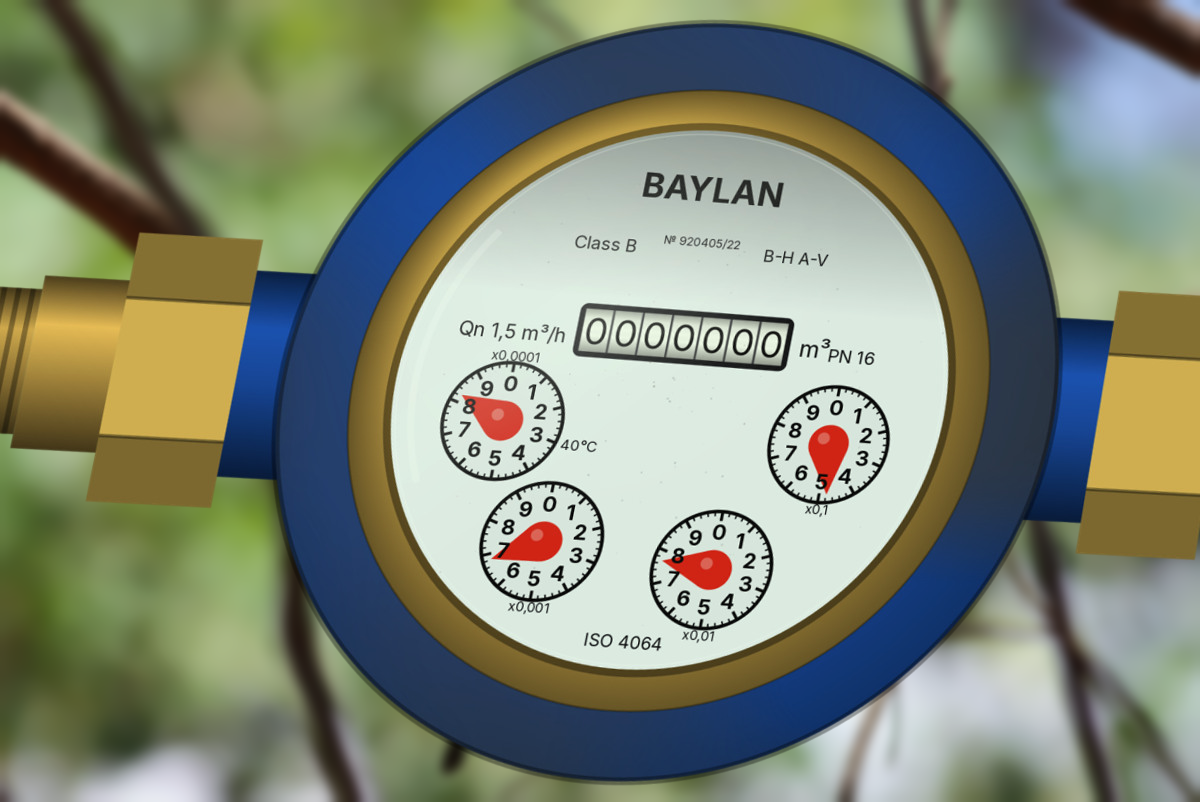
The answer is 0.4768 m³
